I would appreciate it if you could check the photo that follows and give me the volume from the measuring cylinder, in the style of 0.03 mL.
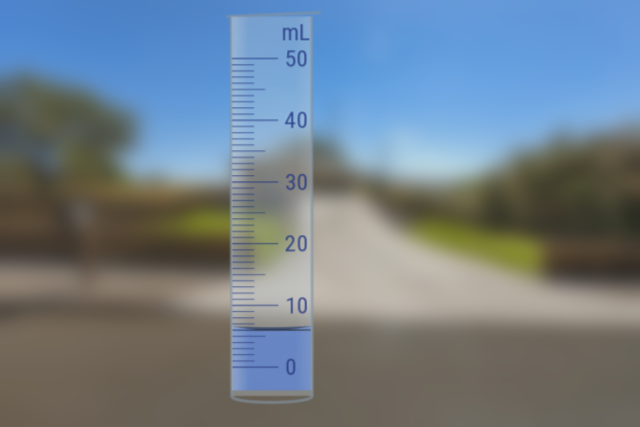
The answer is 6 mL
